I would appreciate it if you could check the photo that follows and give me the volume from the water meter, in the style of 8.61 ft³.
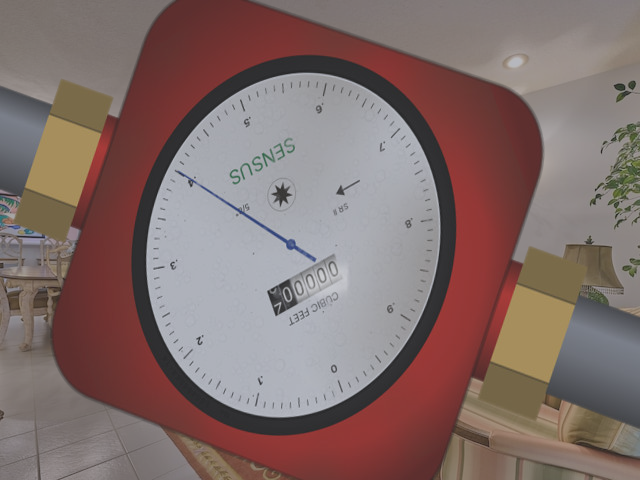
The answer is 2.40 ft³
